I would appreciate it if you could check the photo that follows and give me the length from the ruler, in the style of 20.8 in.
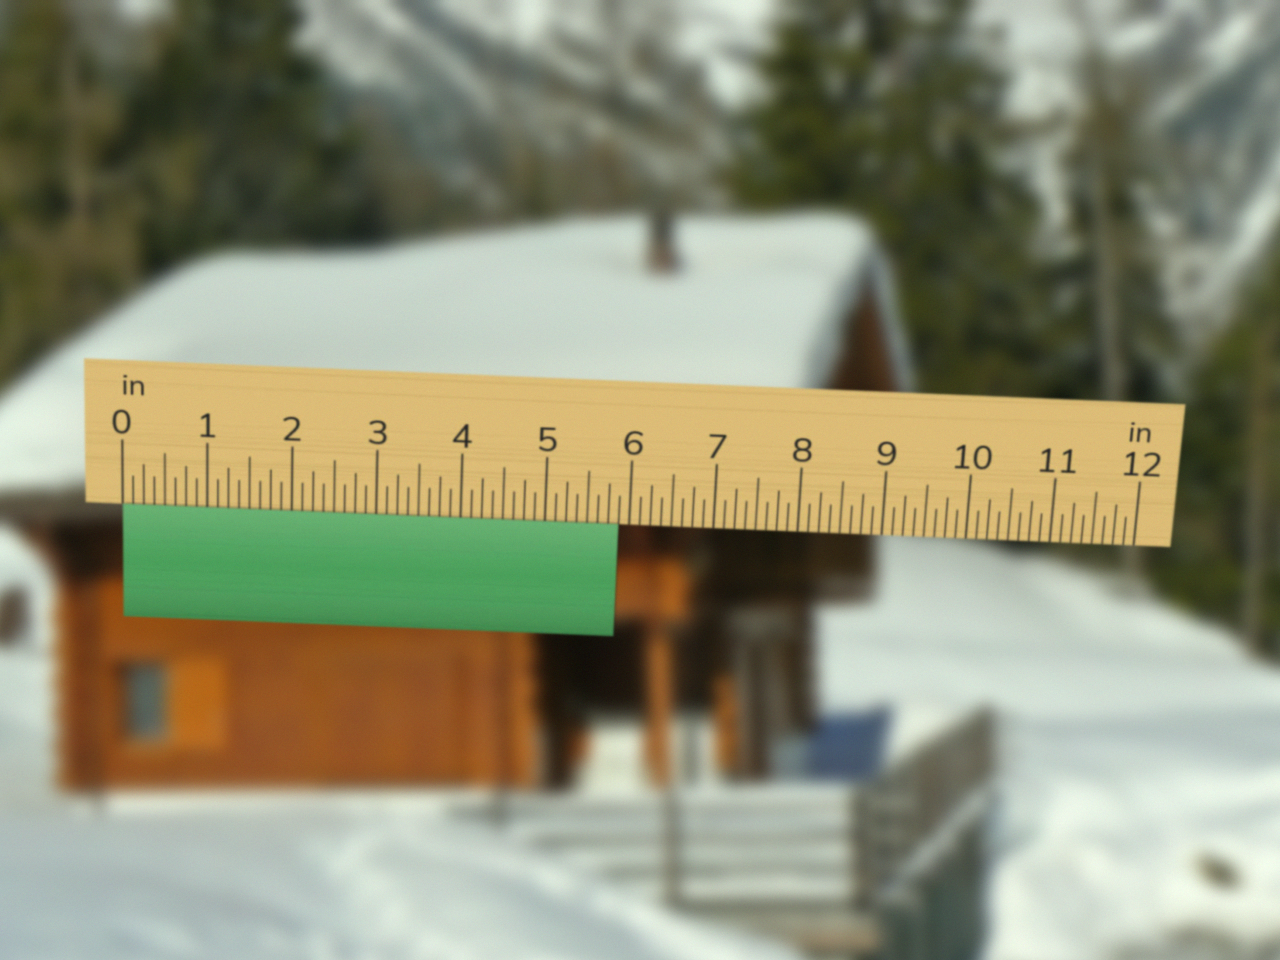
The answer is 5.875 in
